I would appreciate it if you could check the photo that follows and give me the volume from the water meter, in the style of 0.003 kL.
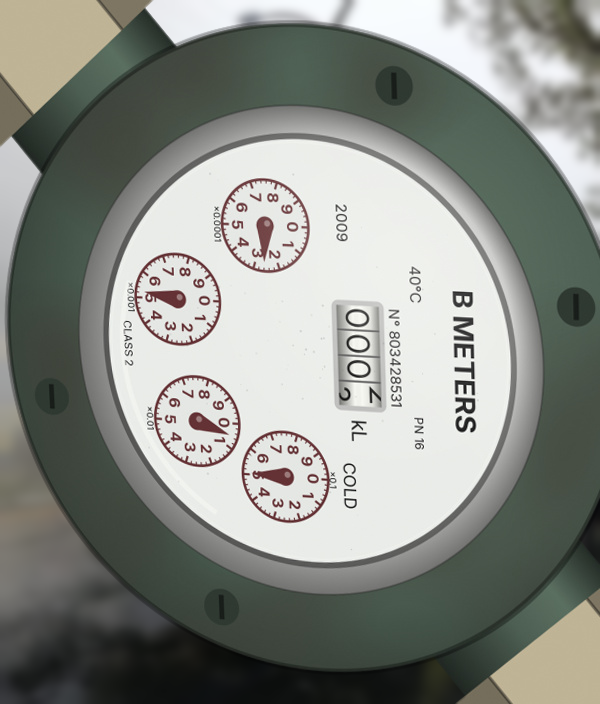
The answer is 2.5052 kL
